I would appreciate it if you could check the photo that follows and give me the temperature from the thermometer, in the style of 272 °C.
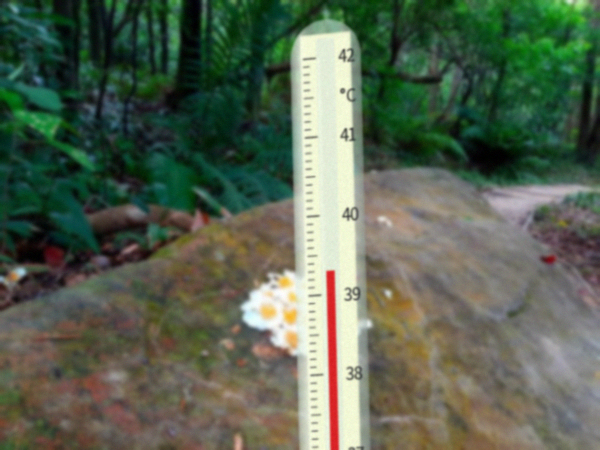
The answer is 39.3 °C
